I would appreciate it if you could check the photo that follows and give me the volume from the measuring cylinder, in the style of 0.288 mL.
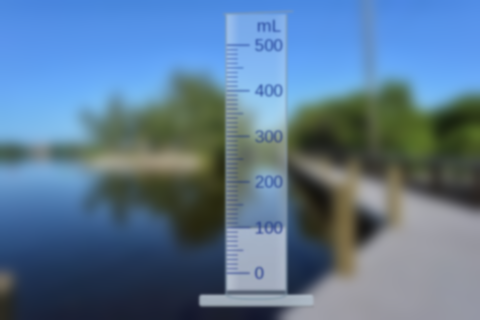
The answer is 100 mL
